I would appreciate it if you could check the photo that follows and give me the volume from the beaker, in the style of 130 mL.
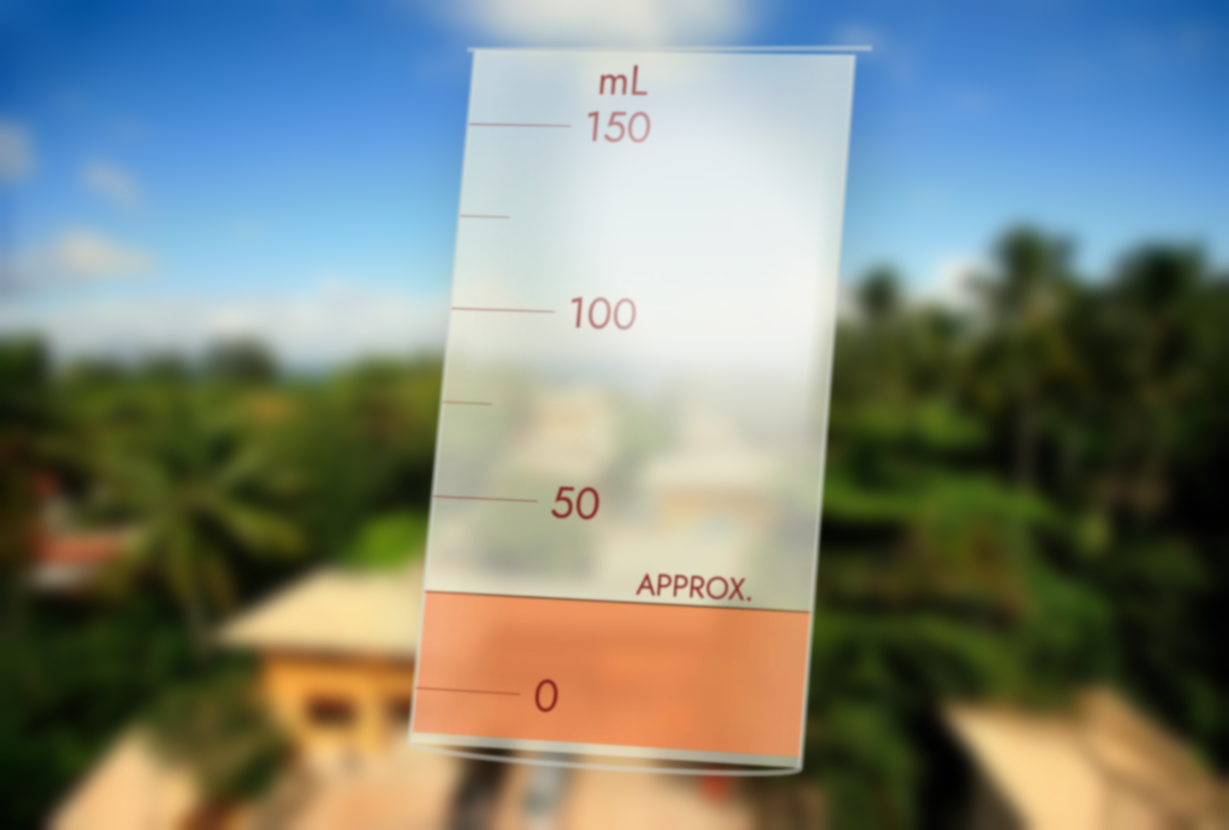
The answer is 25 mL
